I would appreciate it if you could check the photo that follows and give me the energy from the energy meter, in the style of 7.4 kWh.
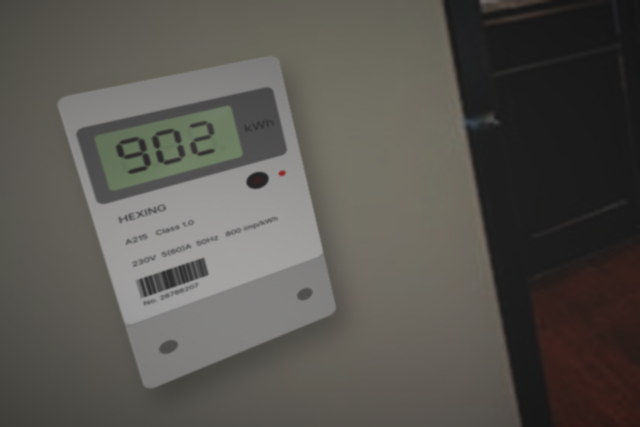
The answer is 902 kWh
